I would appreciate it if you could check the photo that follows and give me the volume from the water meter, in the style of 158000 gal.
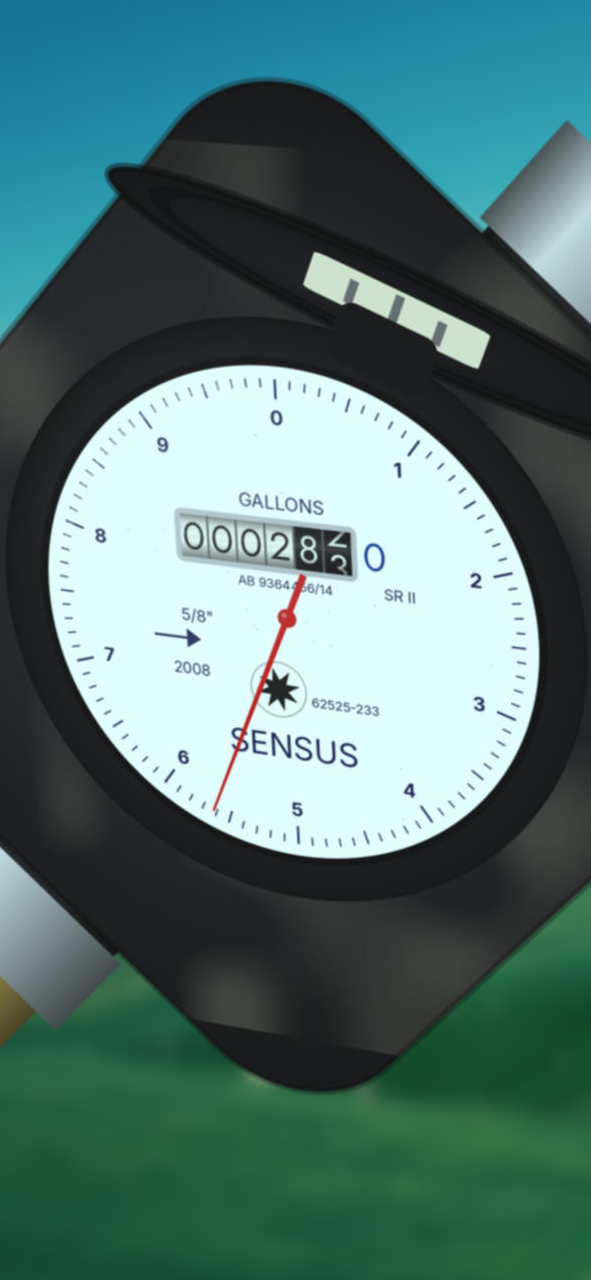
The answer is 2825.6 gal
